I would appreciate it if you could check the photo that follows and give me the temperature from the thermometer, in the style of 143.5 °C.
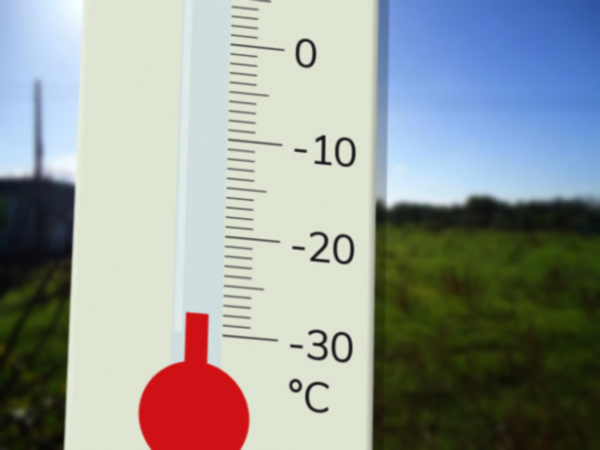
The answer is -28 °C
